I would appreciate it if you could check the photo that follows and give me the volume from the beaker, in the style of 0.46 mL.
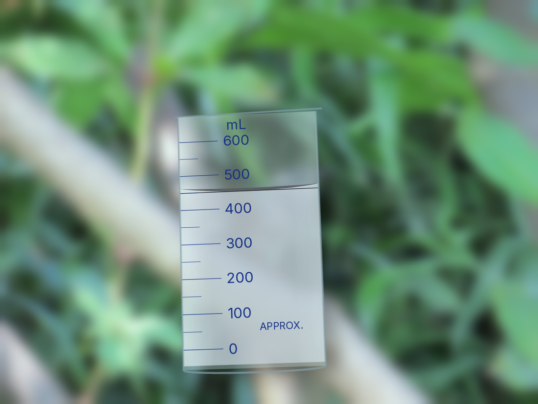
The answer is 450 mL
